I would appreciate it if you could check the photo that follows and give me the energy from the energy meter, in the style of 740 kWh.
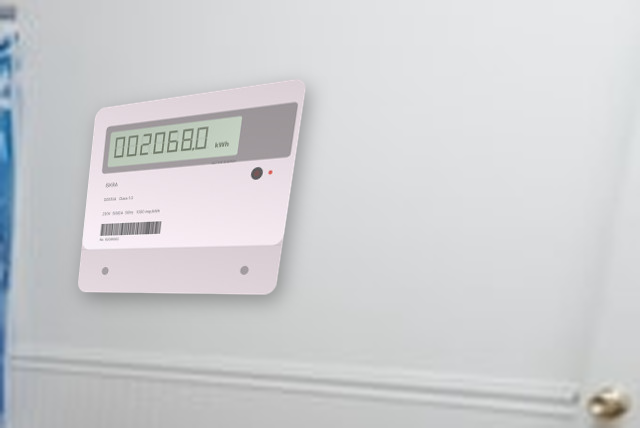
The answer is 2068.0 kWh
